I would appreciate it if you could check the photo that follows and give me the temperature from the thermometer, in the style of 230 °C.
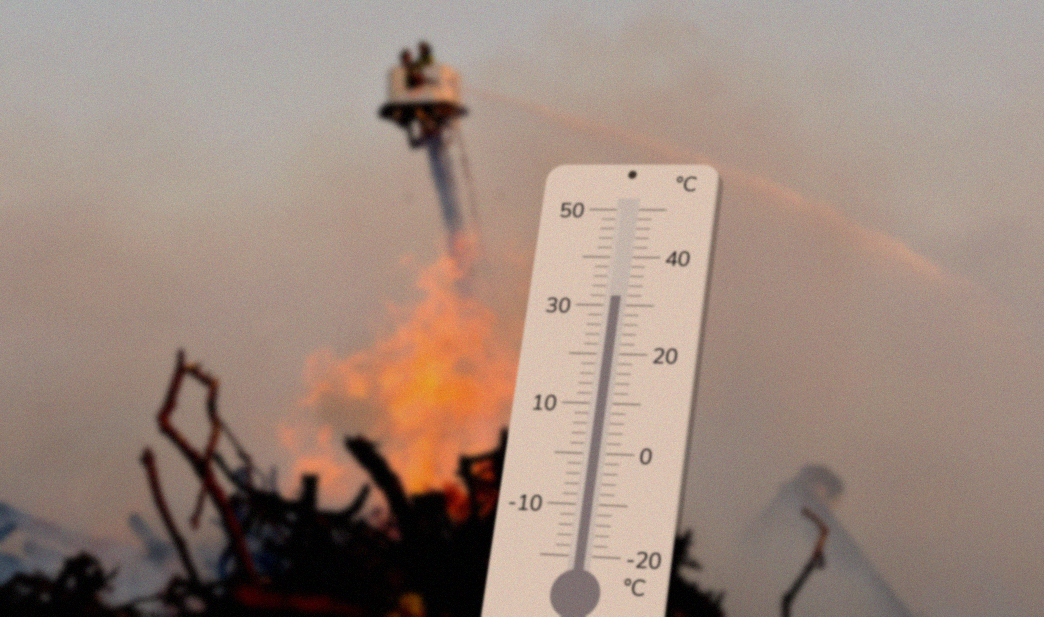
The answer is 32 °C
